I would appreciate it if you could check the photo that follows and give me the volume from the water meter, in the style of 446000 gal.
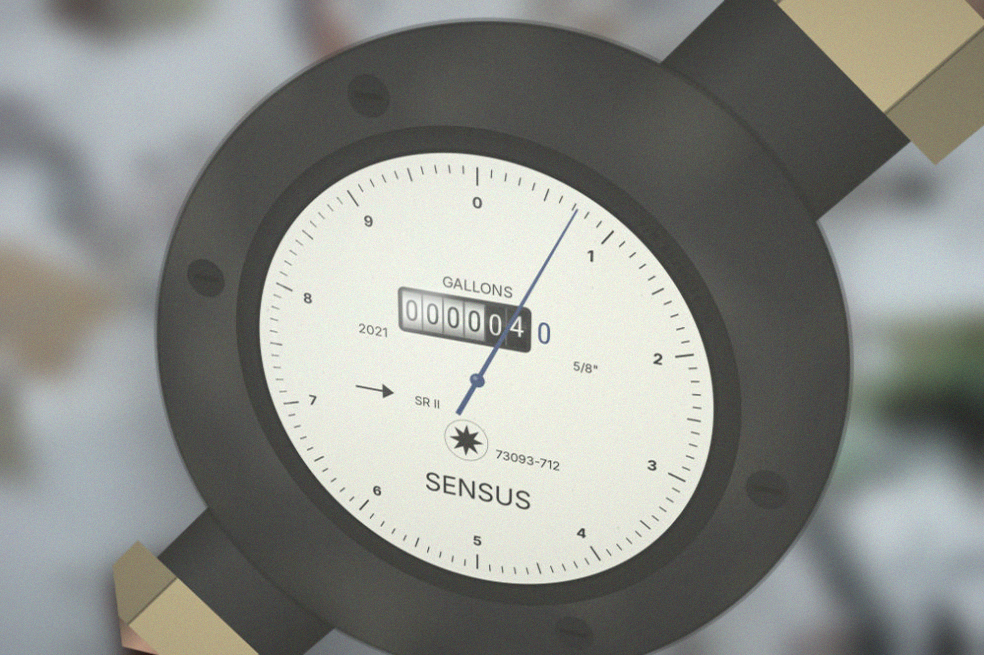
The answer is 40.7 gal
